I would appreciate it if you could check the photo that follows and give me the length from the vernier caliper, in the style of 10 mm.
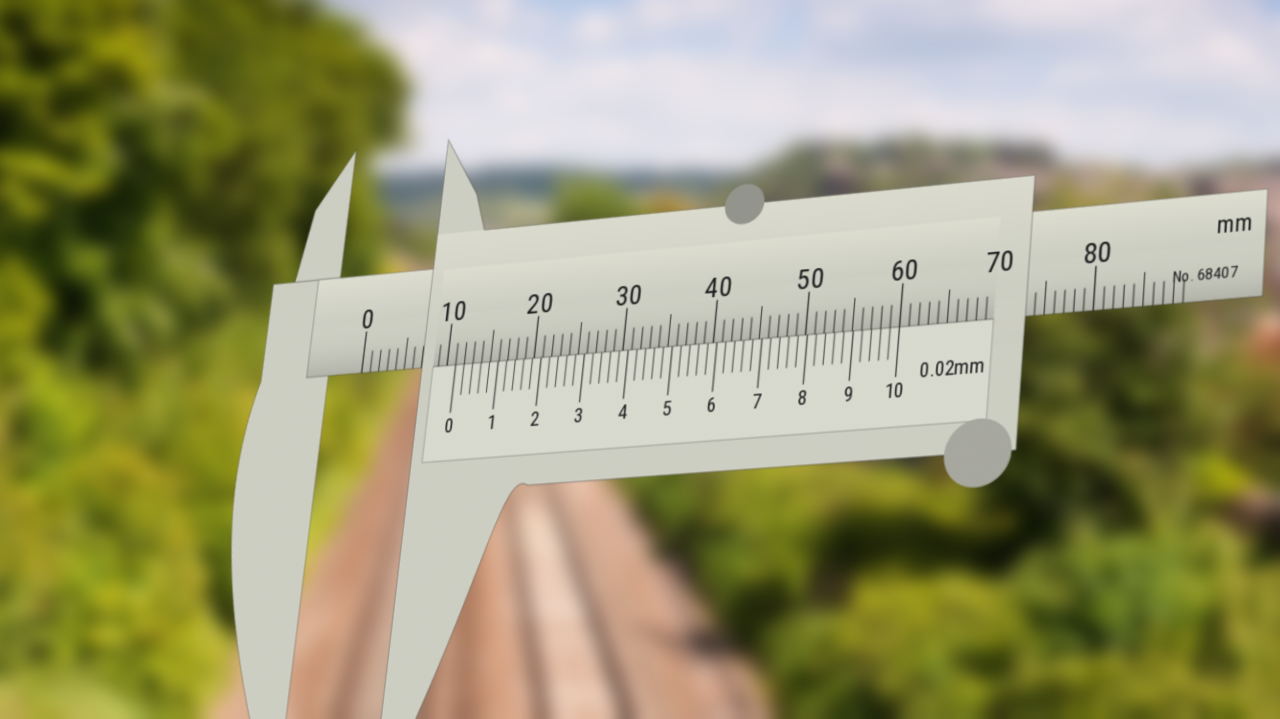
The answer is 11.0 mm
